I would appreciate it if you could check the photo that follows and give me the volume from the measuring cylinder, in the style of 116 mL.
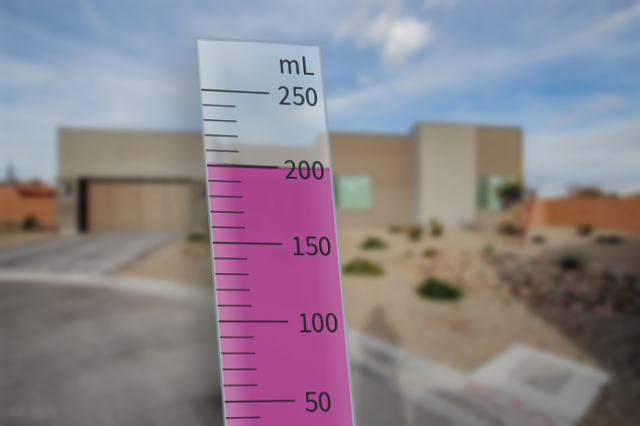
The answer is 200 mL
